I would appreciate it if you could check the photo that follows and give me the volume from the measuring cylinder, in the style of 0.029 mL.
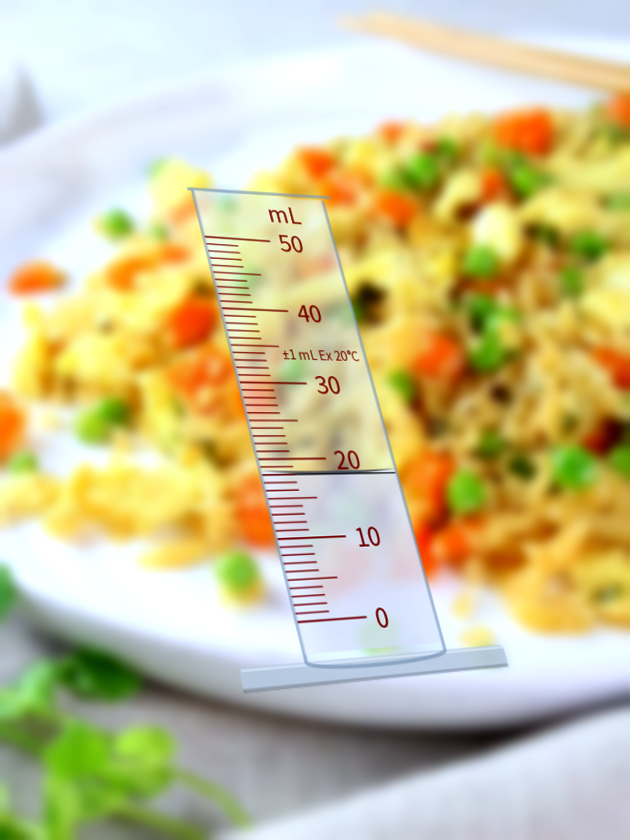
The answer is 18 mL
